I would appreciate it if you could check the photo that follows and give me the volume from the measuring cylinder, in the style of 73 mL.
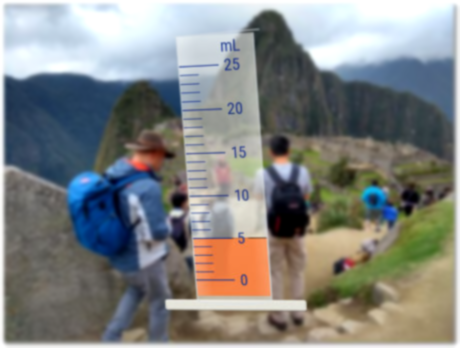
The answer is 5 mL
